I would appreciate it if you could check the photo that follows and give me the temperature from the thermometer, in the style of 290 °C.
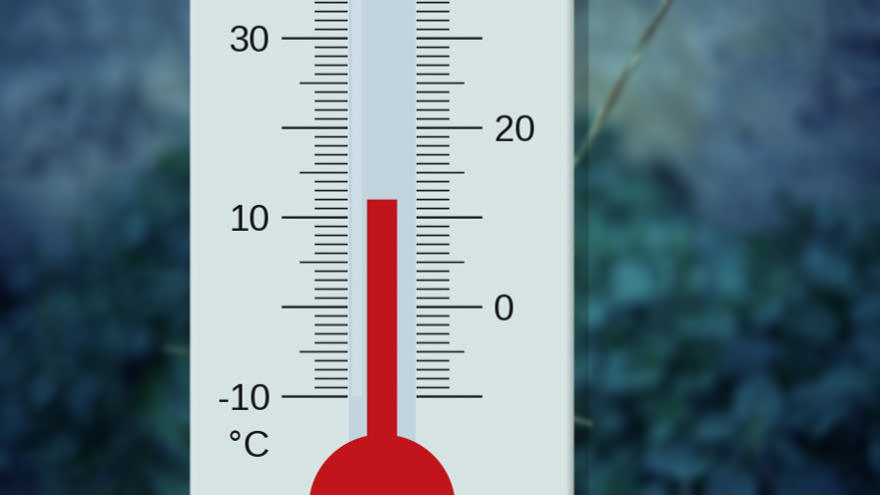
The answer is 12 °C
